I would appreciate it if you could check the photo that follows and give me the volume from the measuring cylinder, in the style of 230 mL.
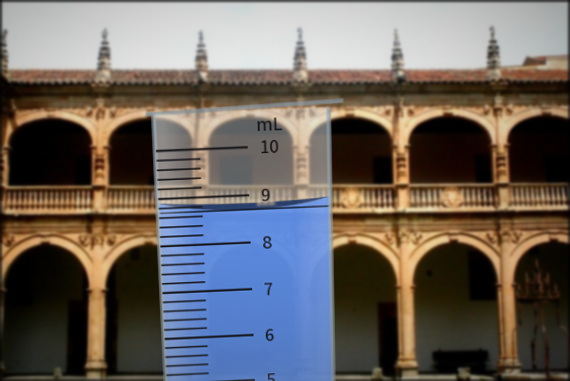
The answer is 8.7 mL
